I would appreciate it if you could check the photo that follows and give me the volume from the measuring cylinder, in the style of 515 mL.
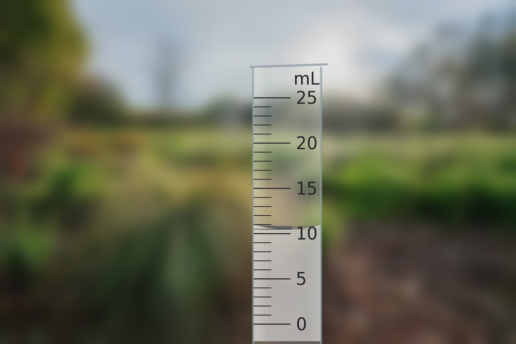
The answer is 10.5 mL
